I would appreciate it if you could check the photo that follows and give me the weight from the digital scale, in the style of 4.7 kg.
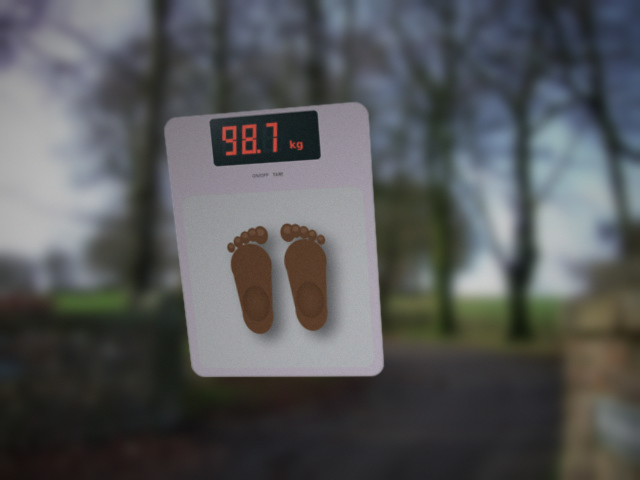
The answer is 98.7 kg
